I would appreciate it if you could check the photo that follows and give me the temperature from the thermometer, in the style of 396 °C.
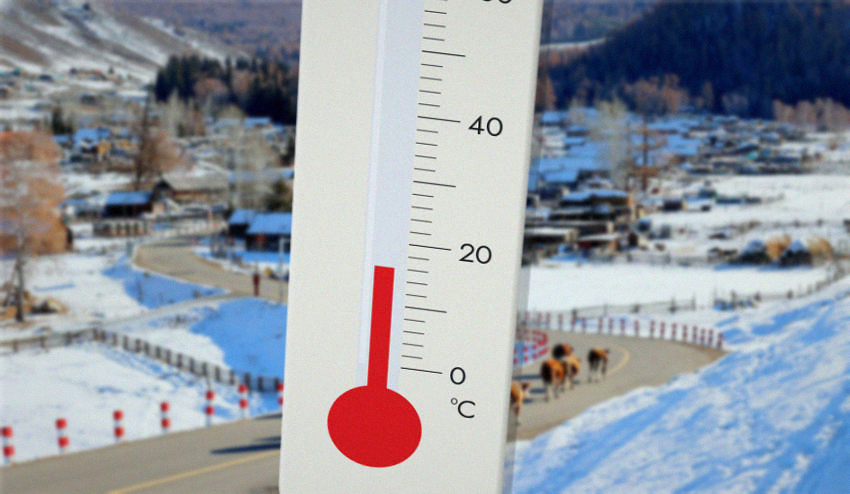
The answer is 16 °C
